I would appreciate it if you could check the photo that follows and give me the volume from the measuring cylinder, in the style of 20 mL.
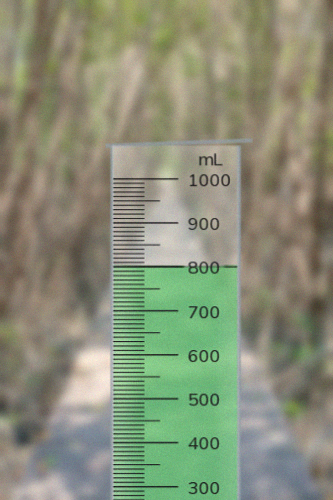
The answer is 800 mL
